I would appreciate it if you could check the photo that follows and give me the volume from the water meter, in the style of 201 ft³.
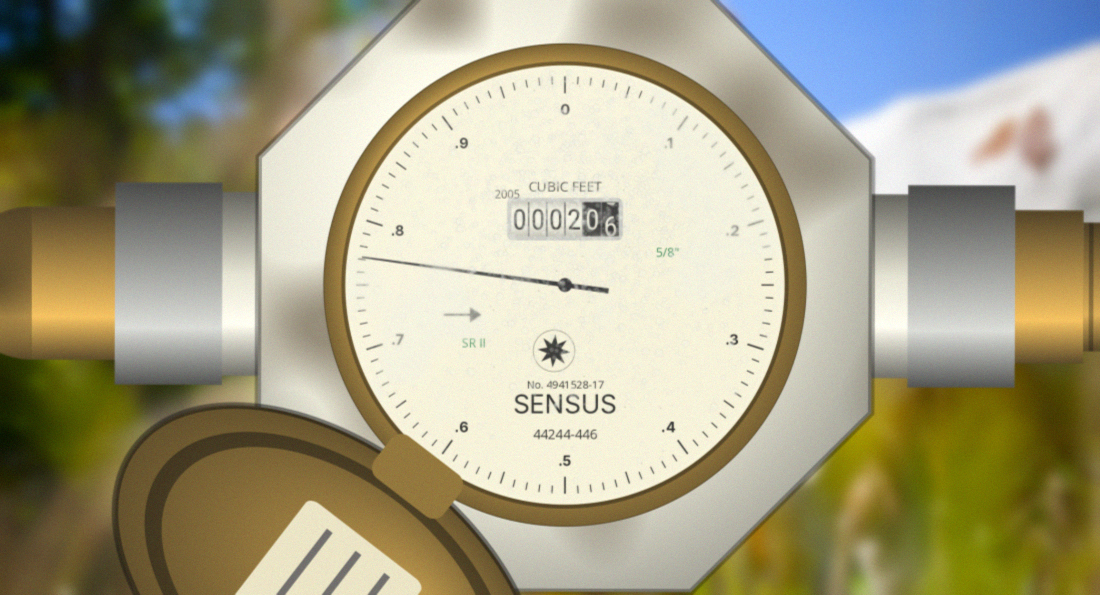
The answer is 205.77 ft³
